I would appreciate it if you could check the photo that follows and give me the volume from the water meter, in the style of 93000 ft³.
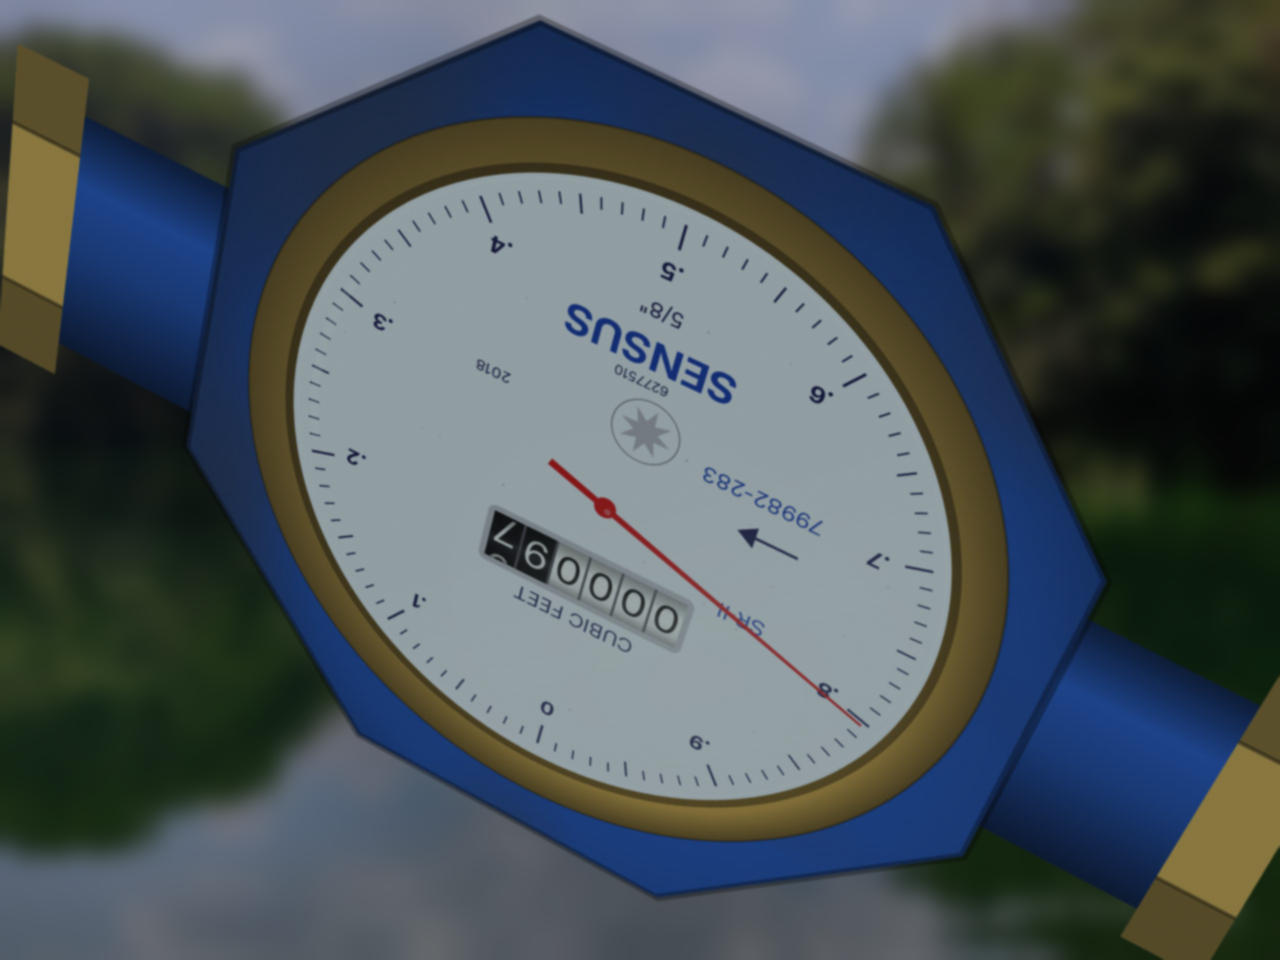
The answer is 96.80 ft³
